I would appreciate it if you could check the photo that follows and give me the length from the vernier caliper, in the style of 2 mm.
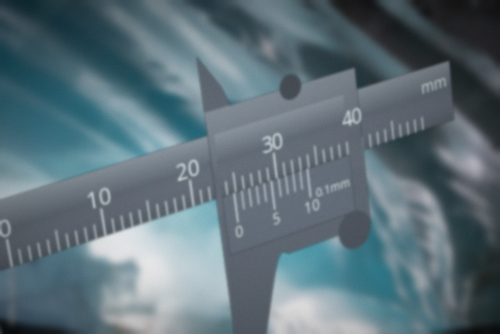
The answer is 24.8 mm
